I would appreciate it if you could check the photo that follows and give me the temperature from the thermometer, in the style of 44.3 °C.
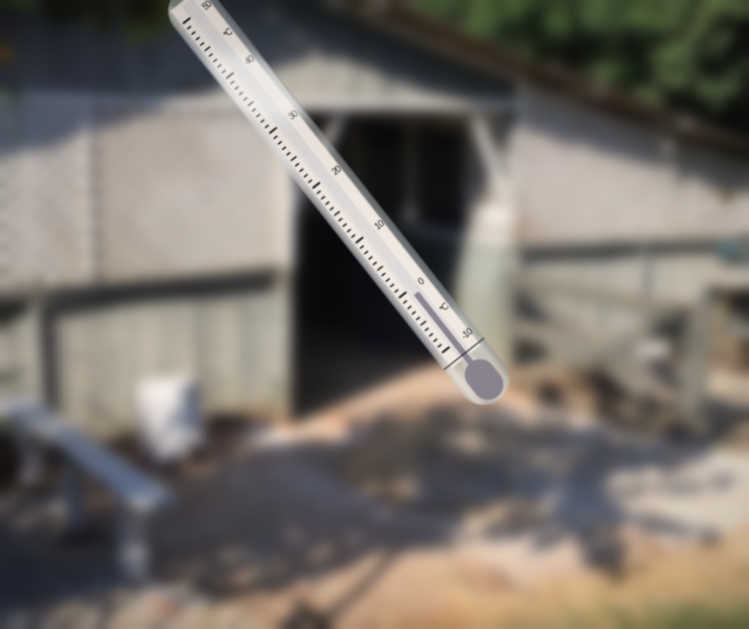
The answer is -1 °C
